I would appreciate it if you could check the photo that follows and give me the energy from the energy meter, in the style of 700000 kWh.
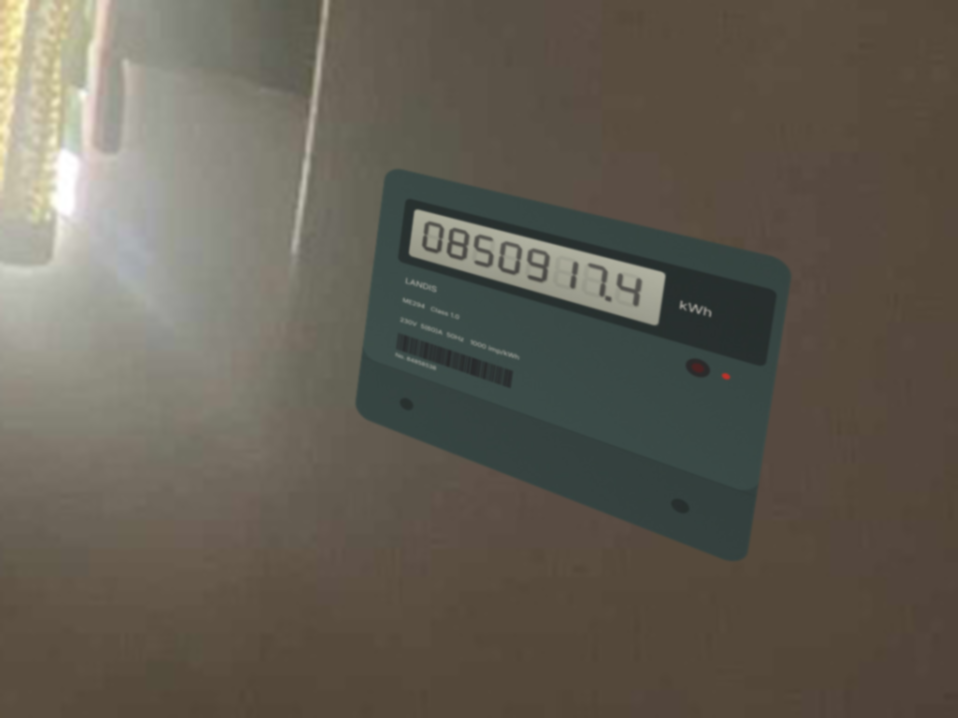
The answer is 850917.4 kWh
